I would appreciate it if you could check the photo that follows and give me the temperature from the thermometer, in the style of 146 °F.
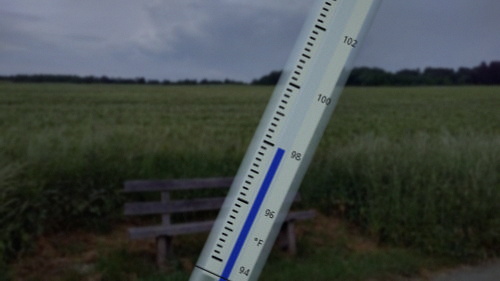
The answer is 98 °F
